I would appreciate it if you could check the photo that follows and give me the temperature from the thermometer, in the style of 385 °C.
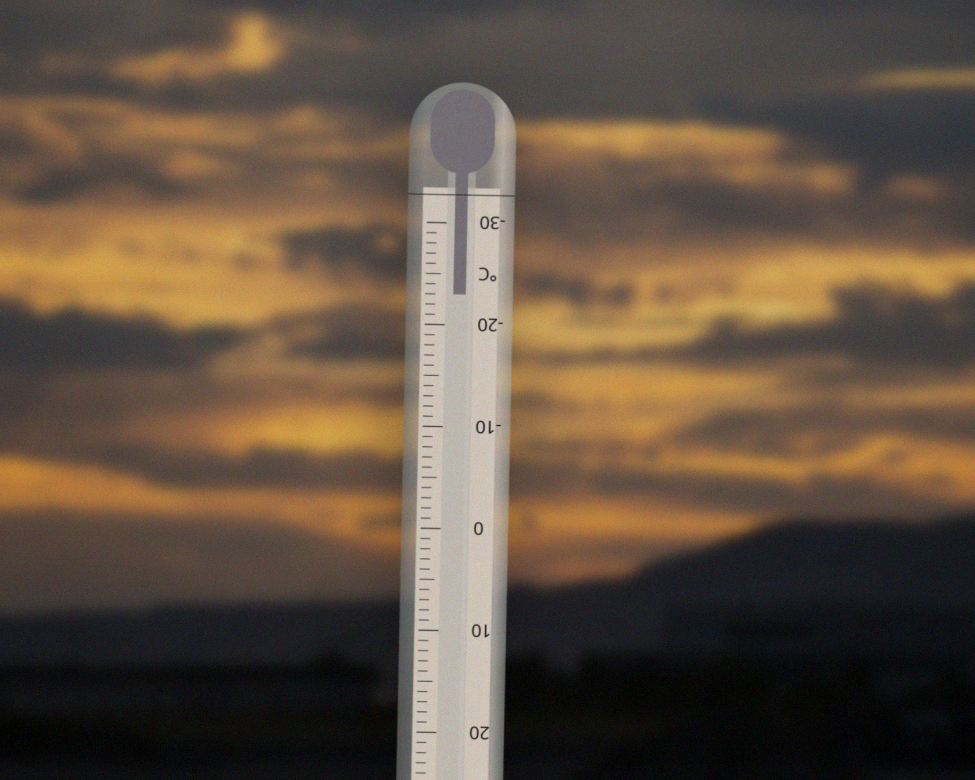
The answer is -23 °C
